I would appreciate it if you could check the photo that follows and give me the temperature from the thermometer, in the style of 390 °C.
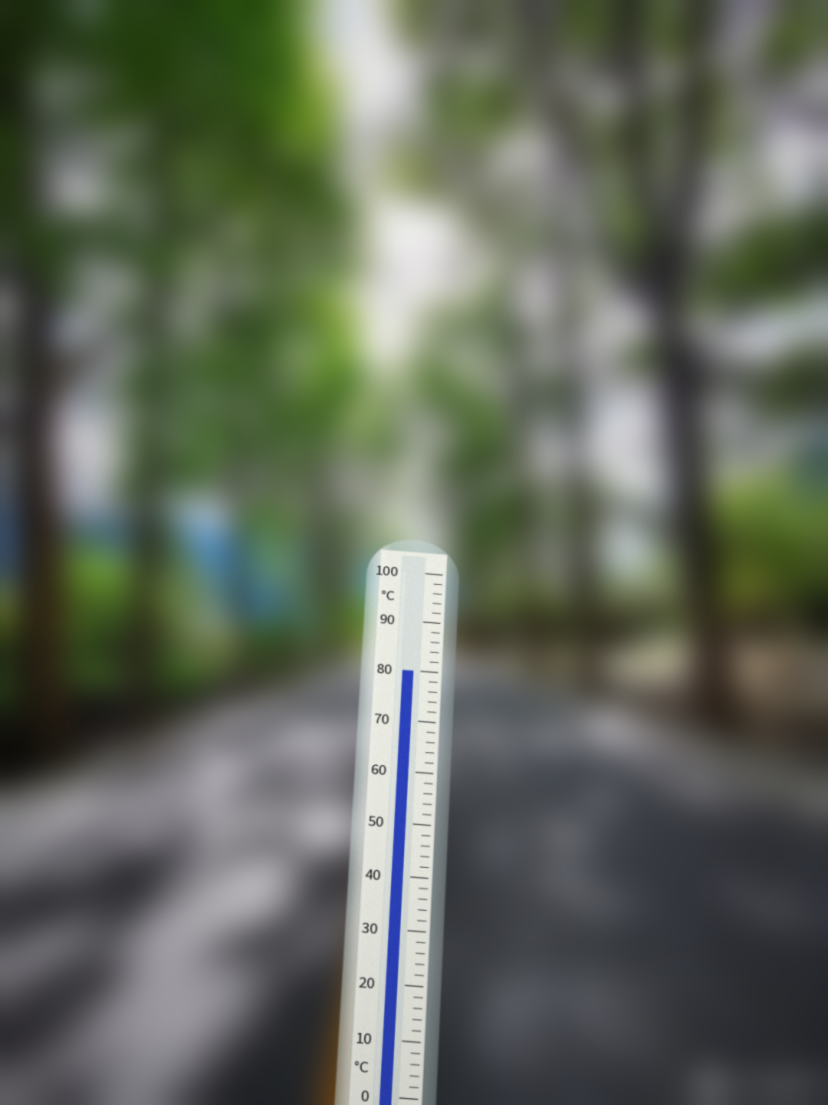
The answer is 80 °C
